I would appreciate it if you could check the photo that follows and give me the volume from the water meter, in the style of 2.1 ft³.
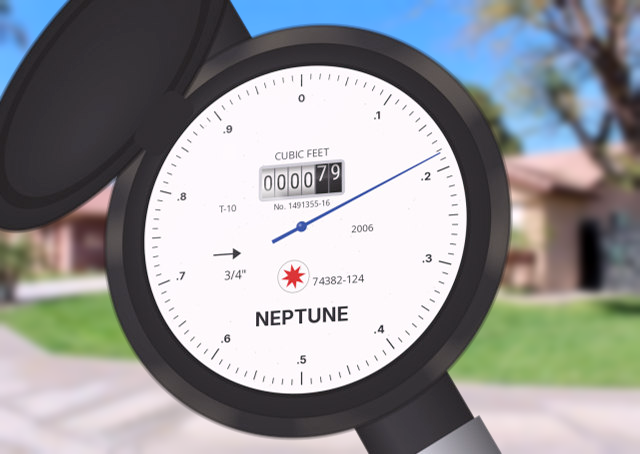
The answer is 79.18 ft³
